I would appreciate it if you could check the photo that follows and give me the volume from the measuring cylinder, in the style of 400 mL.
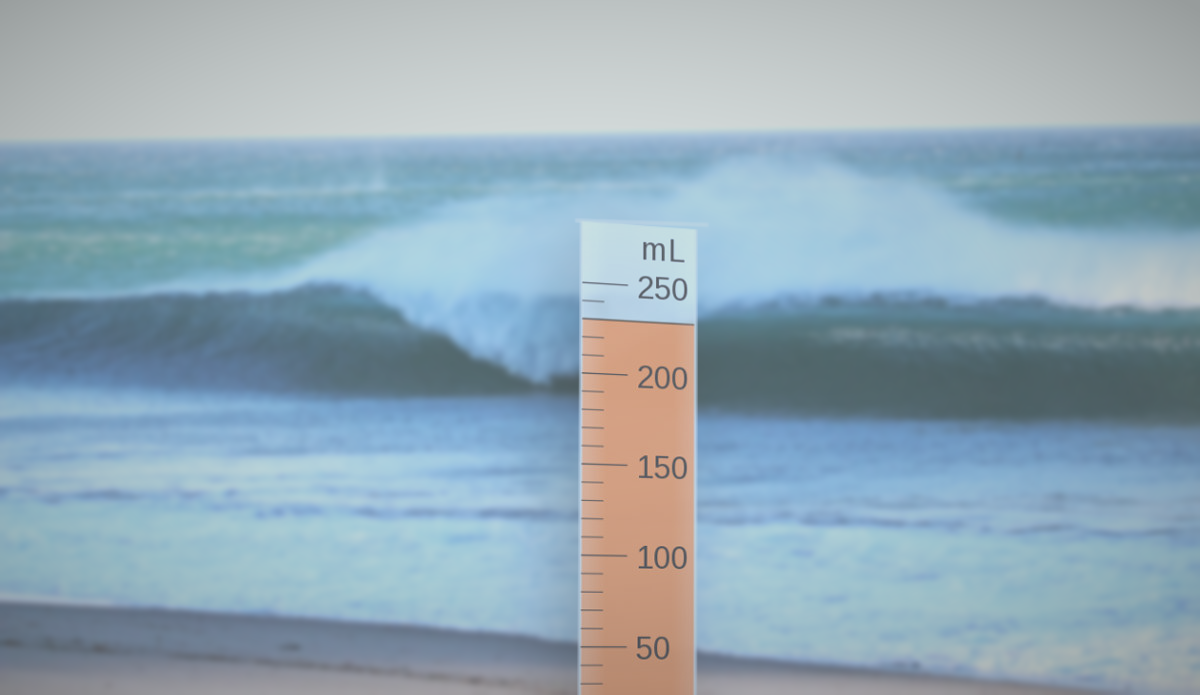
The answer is 230 mL
